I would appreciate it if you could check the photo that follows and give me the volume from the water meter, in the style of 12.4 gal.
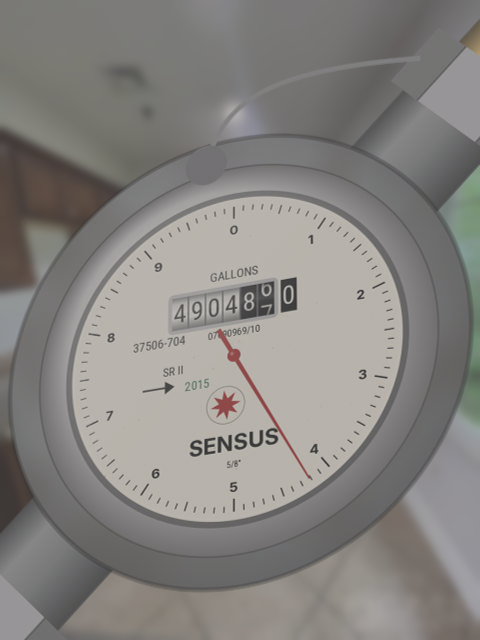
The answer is 4904864.2 gal
